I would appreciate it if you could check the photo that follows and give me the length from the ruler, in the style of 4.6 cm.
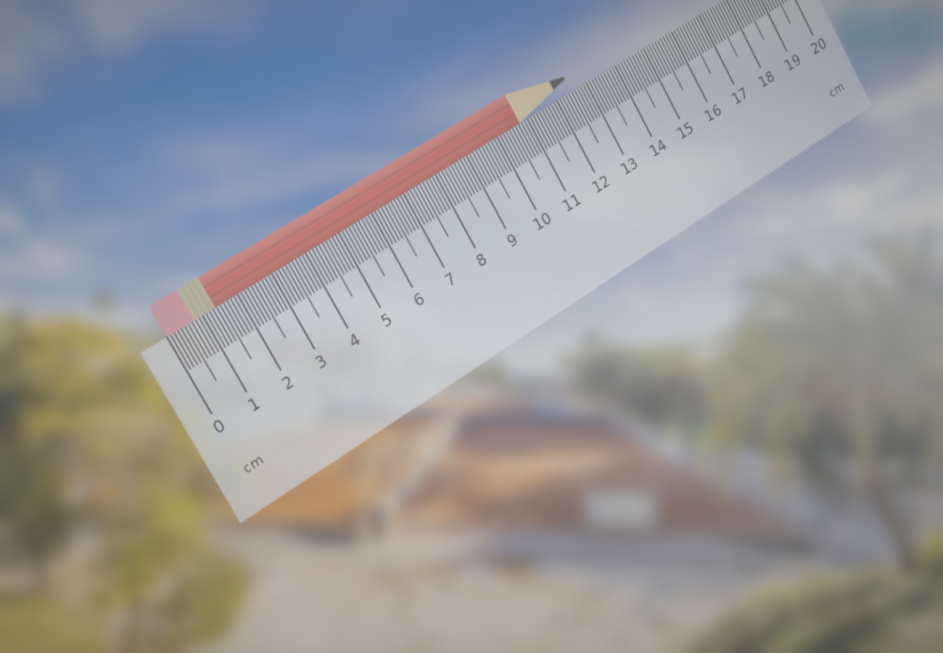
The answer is 12.5 cm
